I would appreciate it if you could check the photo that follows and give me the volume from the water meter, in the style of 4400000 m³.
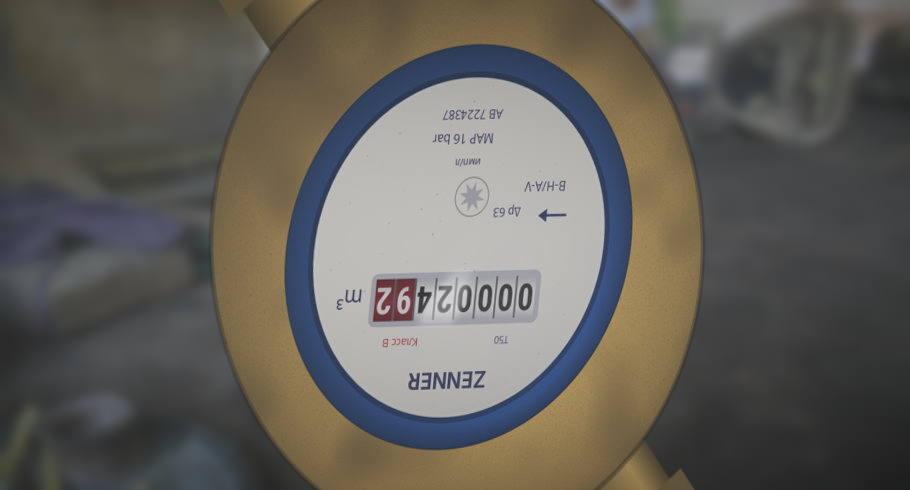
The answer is 24.92 m³
